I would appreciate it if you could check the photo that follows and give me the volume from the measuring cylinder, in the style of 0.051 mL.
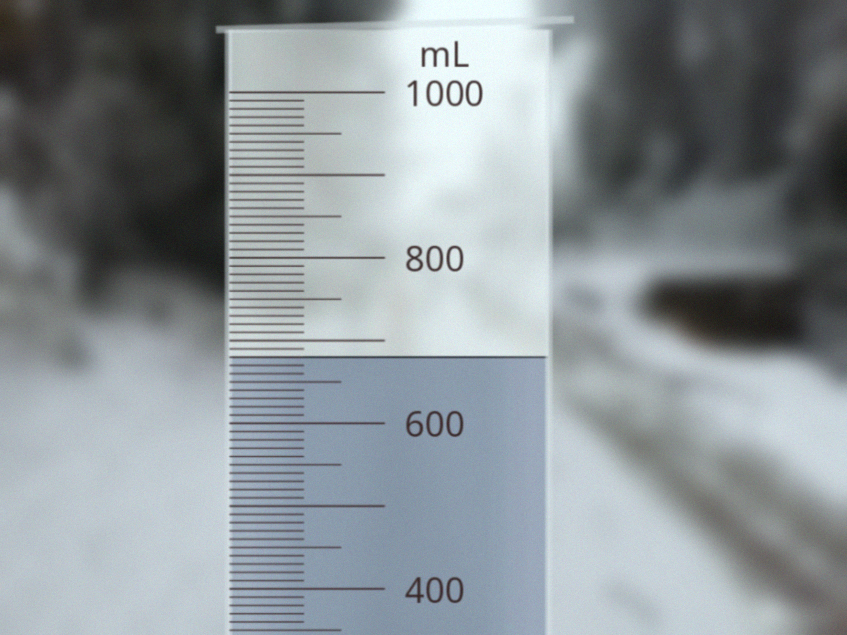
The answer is 680 mL
